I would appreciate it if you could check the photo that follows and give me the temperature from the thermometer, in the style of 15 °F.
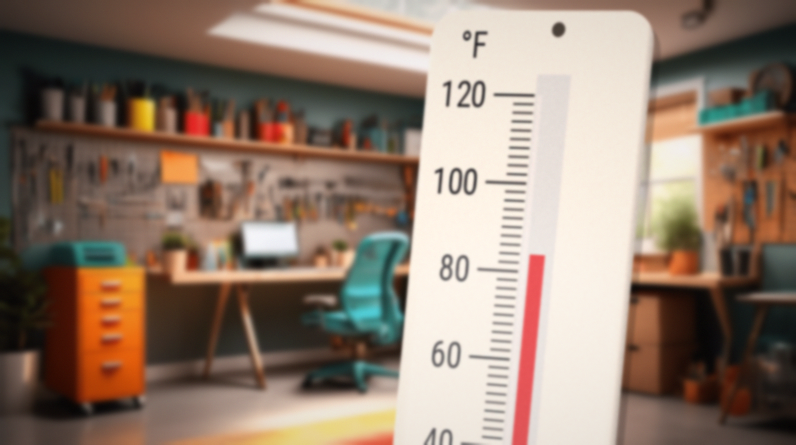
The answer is 84 °F
